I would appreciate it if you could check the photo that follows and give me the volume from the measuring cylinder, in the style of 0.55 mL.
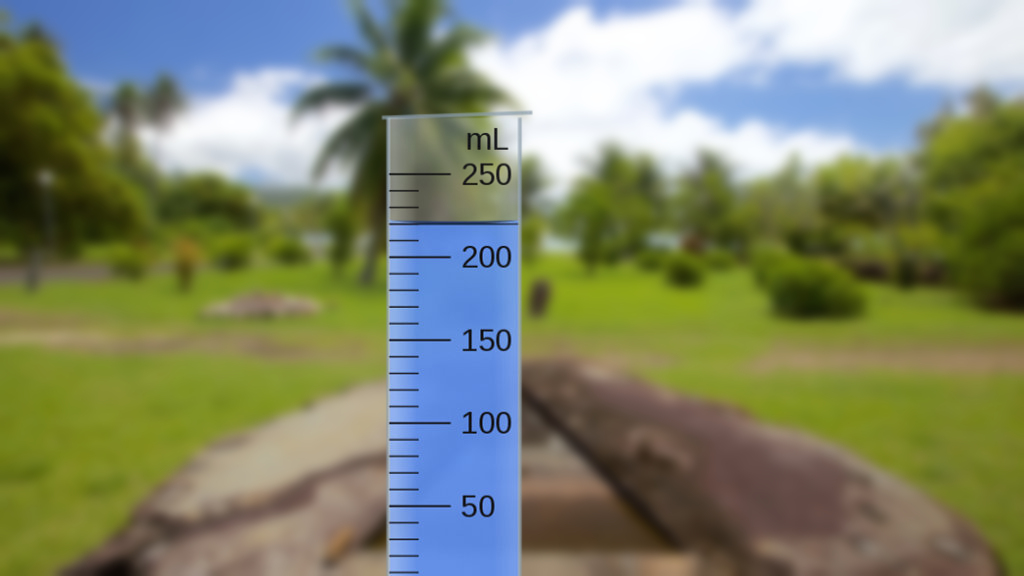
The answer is 220 mL
